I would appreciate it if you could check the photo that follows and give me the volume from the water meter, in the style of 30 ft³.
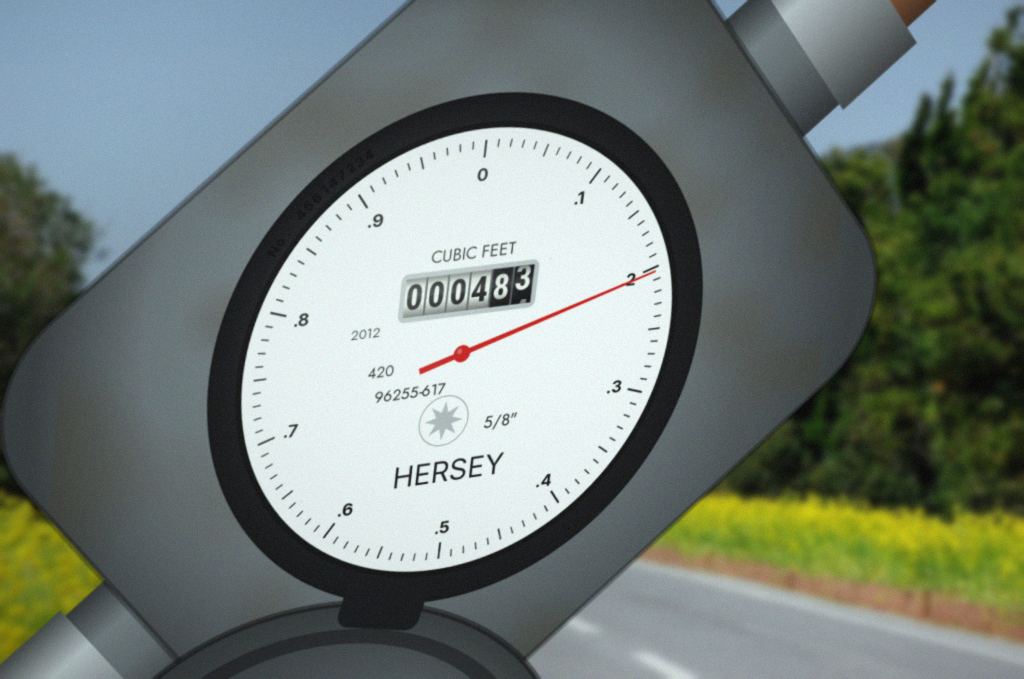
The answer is 483.20 ft³
